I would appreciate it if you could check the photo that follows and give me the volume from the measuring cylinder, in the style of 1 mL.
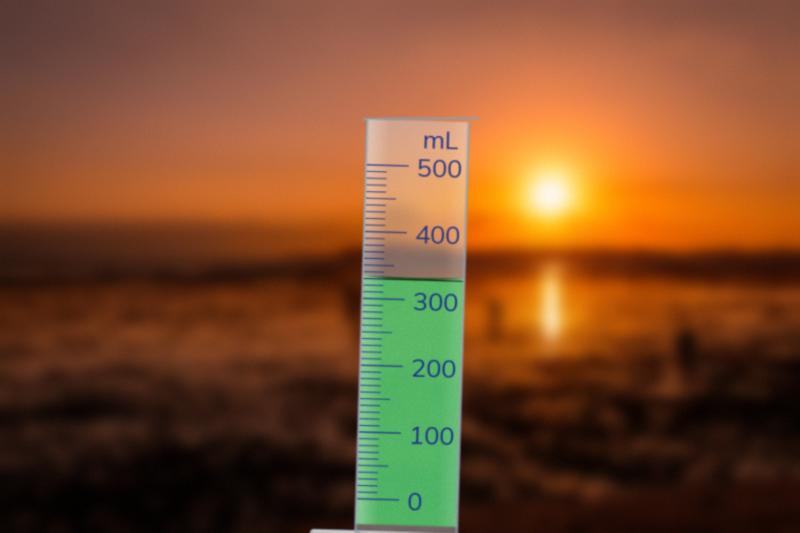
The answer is 330 mL
